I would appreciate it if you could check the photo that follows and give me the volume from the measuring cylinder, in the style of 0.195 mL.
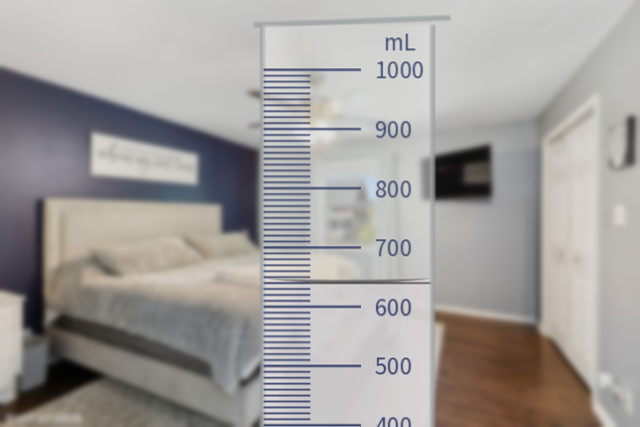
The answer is 640 mL
